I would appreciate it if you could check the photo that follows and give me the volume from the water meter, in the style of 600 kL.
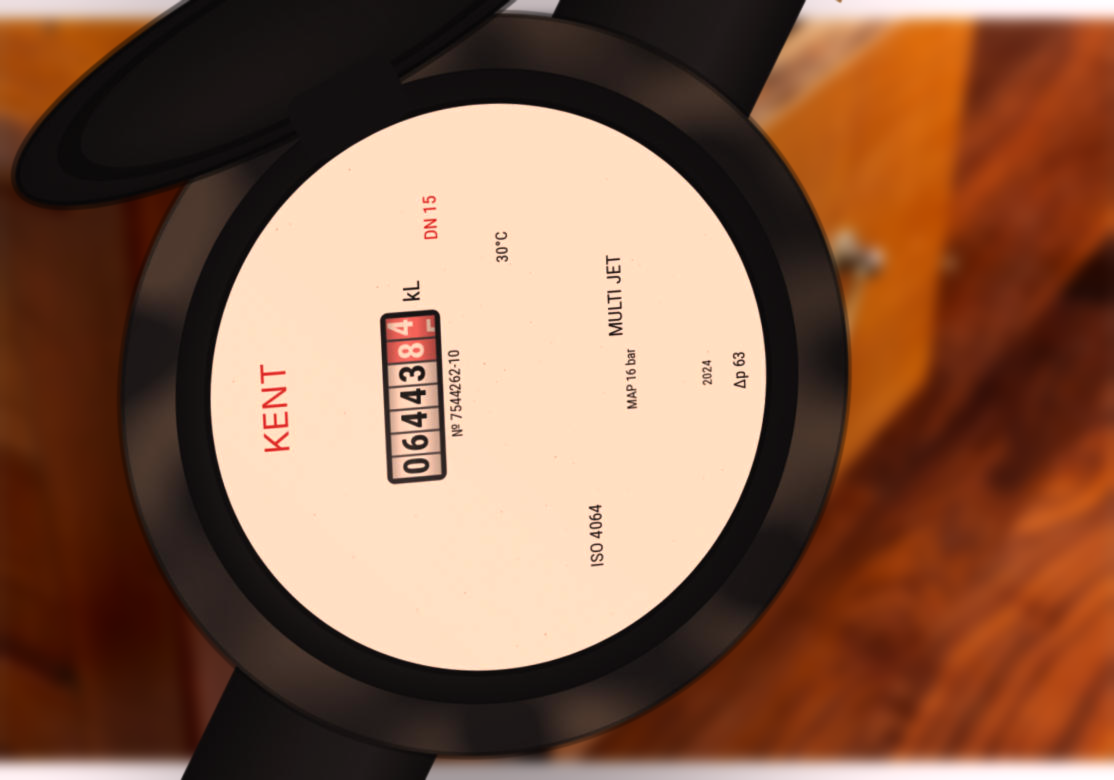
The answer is 6443.84 kL
